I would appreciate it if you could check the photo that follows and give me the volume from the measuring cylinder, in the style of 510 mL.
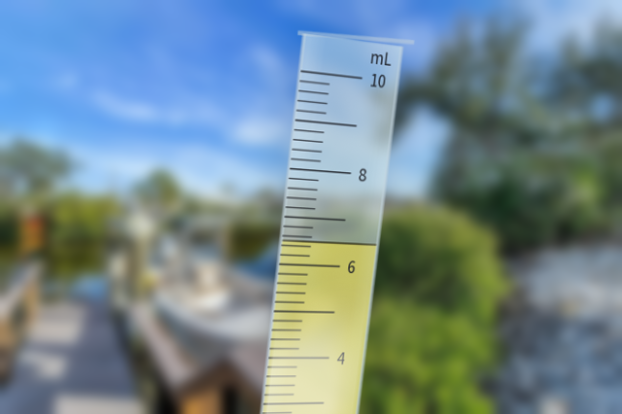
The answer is 6.5 mL
